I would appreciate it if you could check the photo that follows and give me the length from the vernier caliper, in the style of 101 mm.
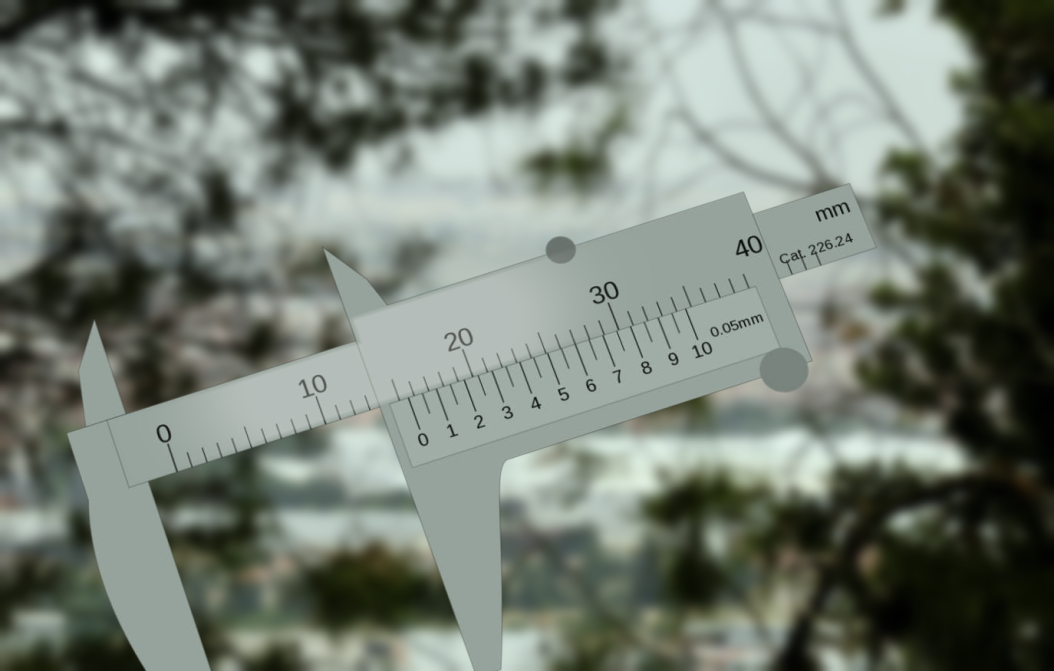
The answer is 15.6 mm
